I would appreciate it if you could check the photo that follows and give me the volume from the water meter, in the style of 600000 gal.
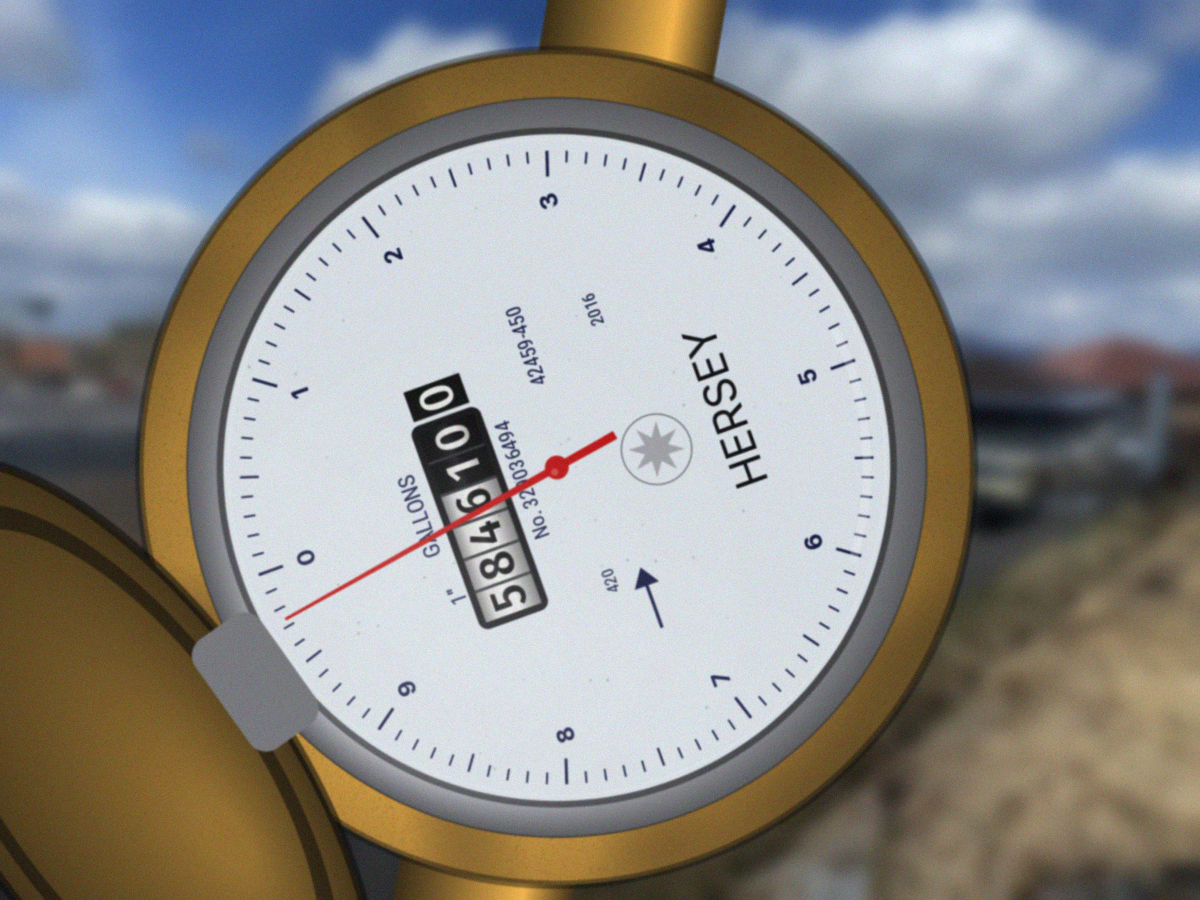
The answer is 5846099.7 gal
